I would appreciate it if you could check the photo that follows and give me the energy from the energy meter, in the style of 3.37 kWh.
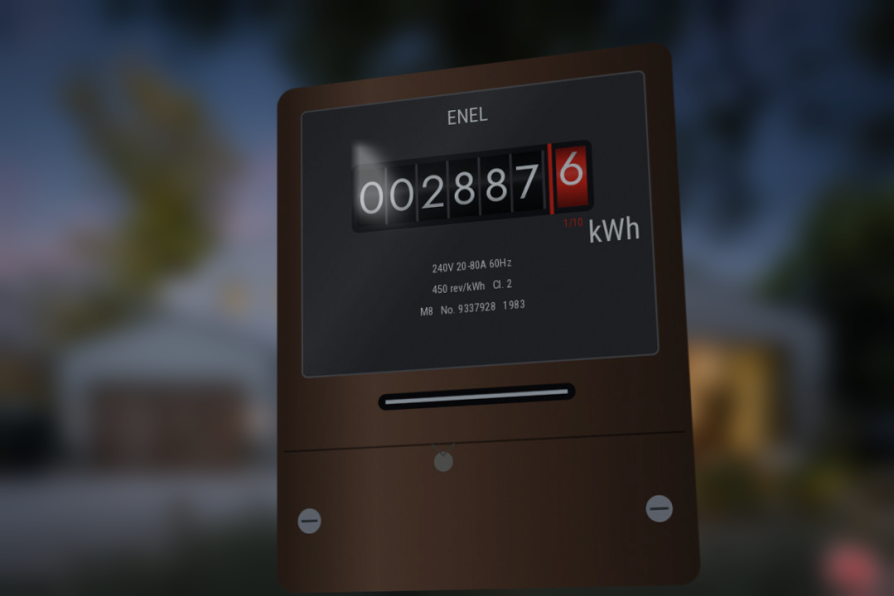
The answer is 2887.6 kWh
